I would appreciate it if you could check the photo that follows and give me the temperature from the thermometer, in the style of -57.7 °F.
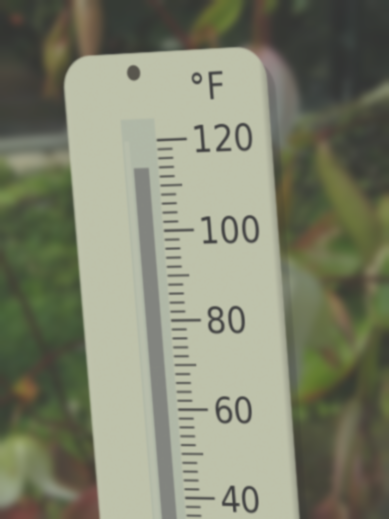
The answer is 114 °F
